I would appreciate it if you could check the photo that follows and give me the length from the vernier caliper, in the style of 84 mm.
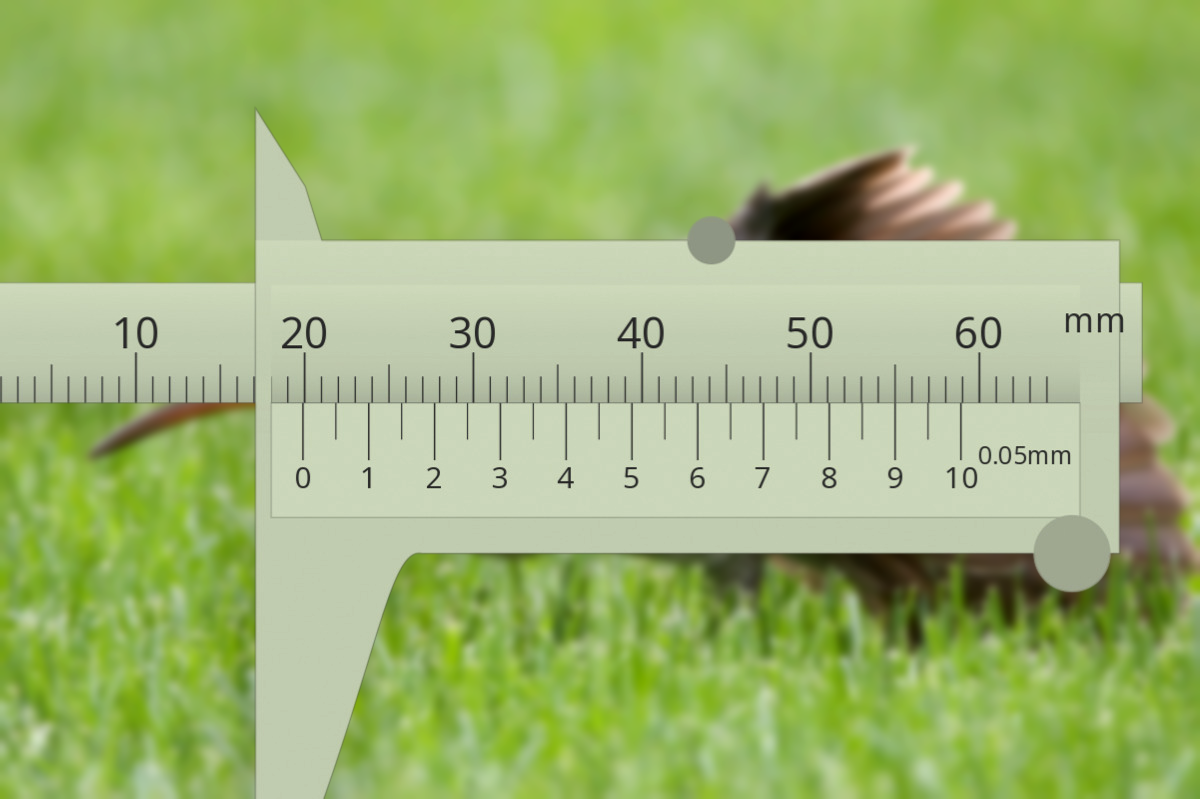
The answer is 19.9 mm
